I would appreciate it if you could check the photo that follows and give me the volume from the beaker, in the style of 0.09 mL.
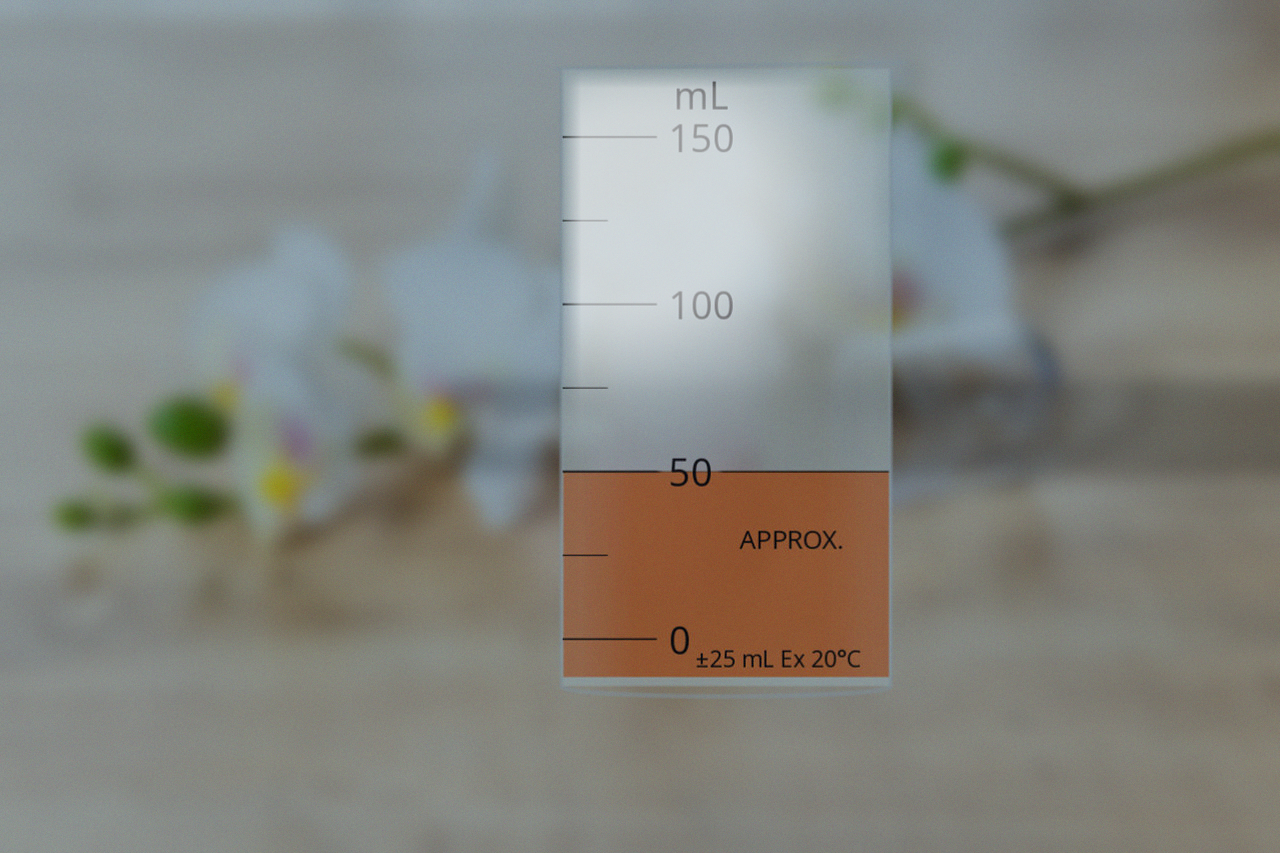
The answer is 50 mL
